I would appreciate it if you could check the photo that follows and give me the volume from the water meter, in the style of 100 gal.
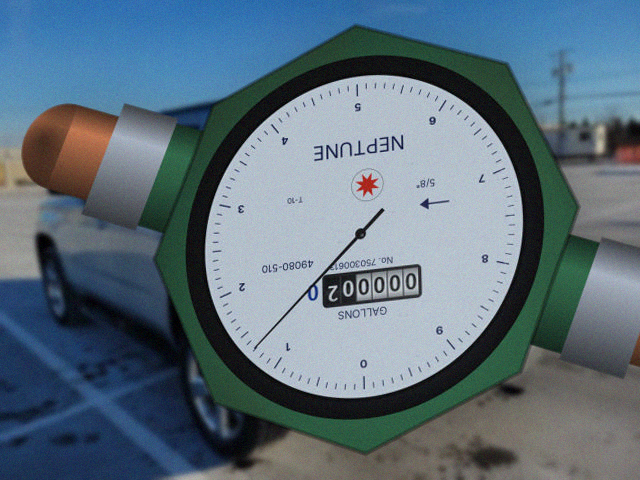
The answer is 21.3 gal
